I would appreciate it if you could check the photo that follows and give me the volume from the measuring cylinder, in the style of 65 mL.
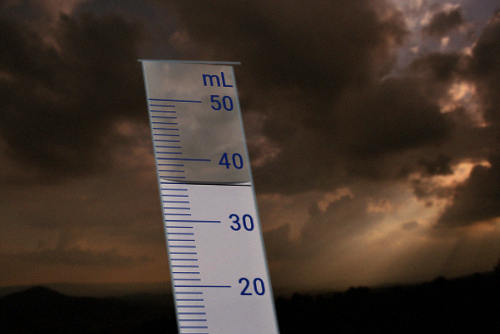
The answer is 36 mL
